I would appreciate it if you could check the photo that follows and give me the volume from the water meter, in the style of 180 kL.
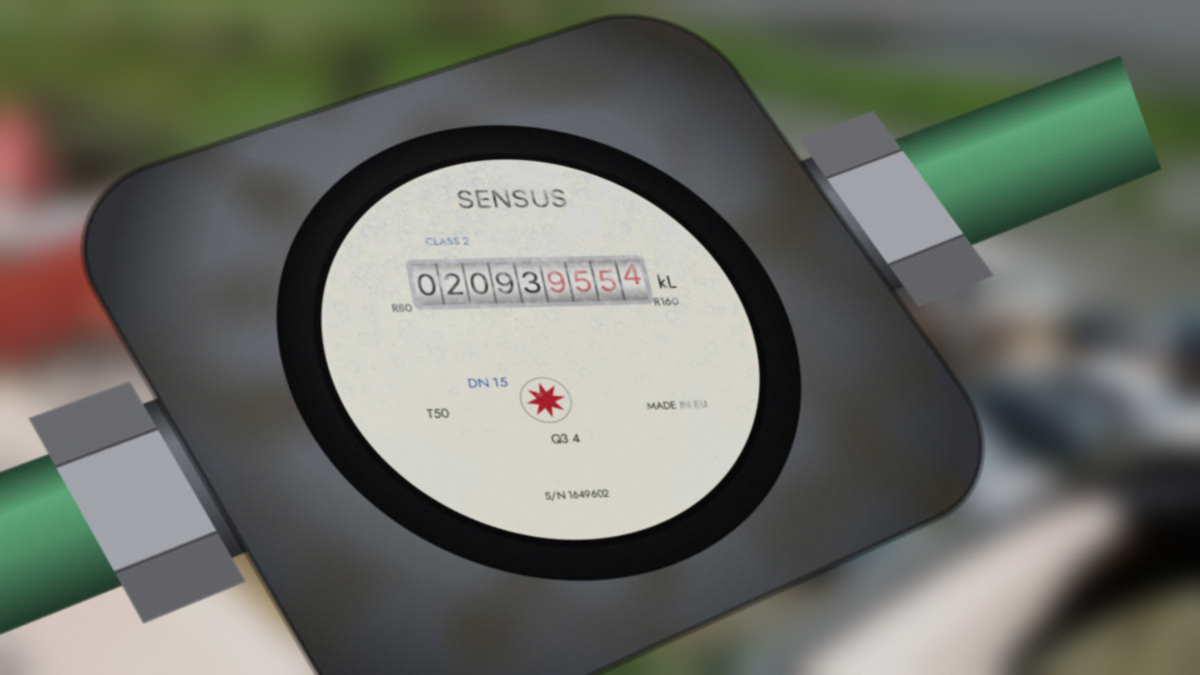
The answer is 2093.9554 kL
